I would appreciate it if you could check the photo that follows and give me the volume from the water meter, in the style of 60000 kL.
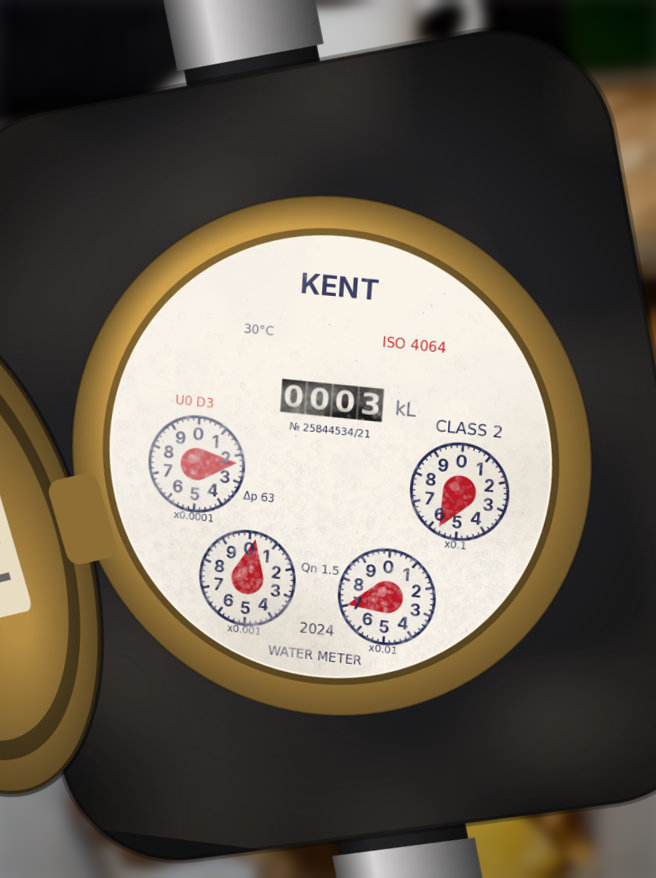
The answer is 3.5702 kL
